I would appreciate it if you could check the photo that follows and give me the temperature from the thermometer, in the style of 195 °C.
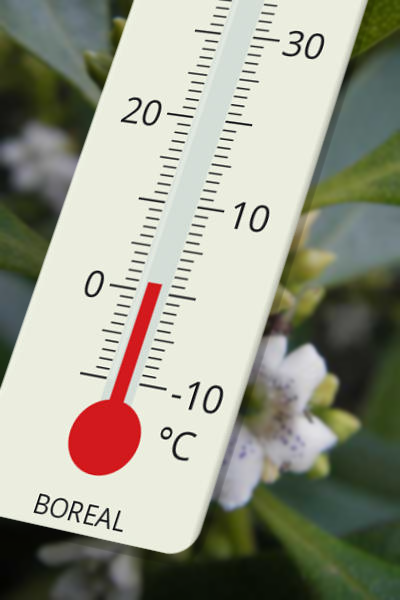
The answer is 1 °C
